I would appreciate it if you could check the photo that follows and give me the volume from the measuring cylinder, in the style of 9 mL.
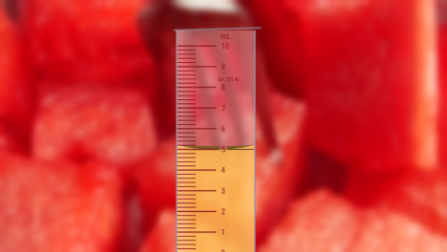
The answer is 5 mL
